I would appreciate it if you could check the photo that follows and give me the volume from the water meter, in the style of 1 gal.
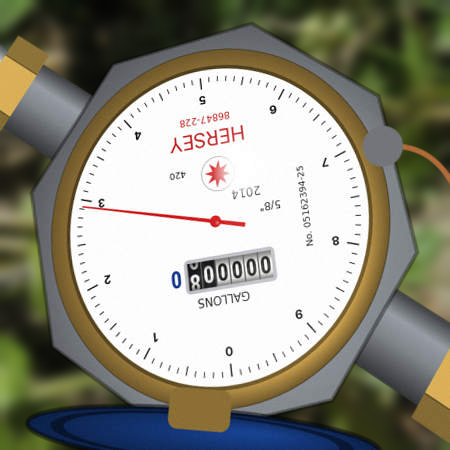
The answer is 82.9 gal
